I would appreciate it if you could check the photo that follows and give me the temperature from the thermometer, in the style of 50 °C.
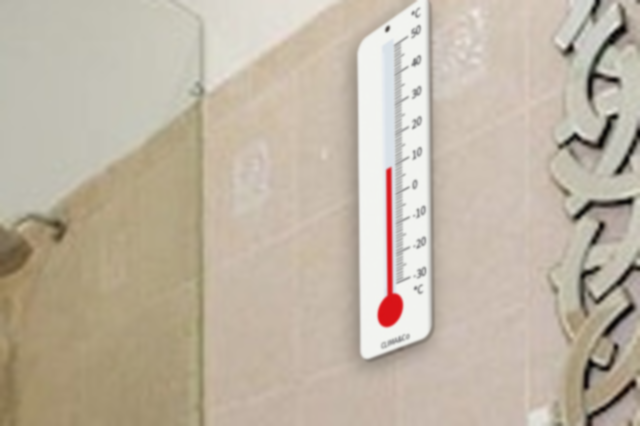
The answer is 10 °C
